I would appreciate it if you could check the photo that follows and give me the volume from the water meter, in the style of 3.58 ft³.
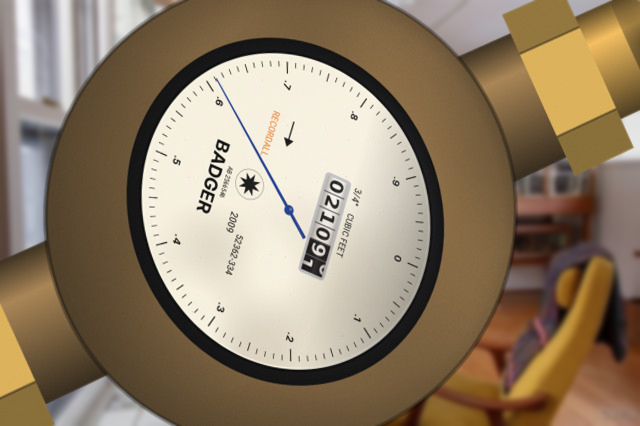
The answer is 21090.61 ft³
